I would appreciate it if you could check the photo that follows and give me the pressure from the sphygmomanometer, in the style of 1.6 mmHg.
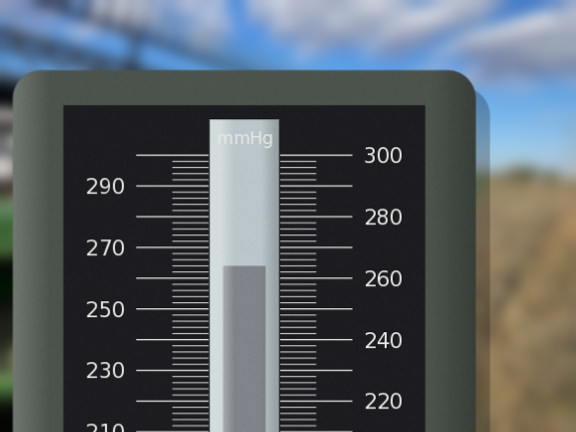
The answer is 264 mmHg
